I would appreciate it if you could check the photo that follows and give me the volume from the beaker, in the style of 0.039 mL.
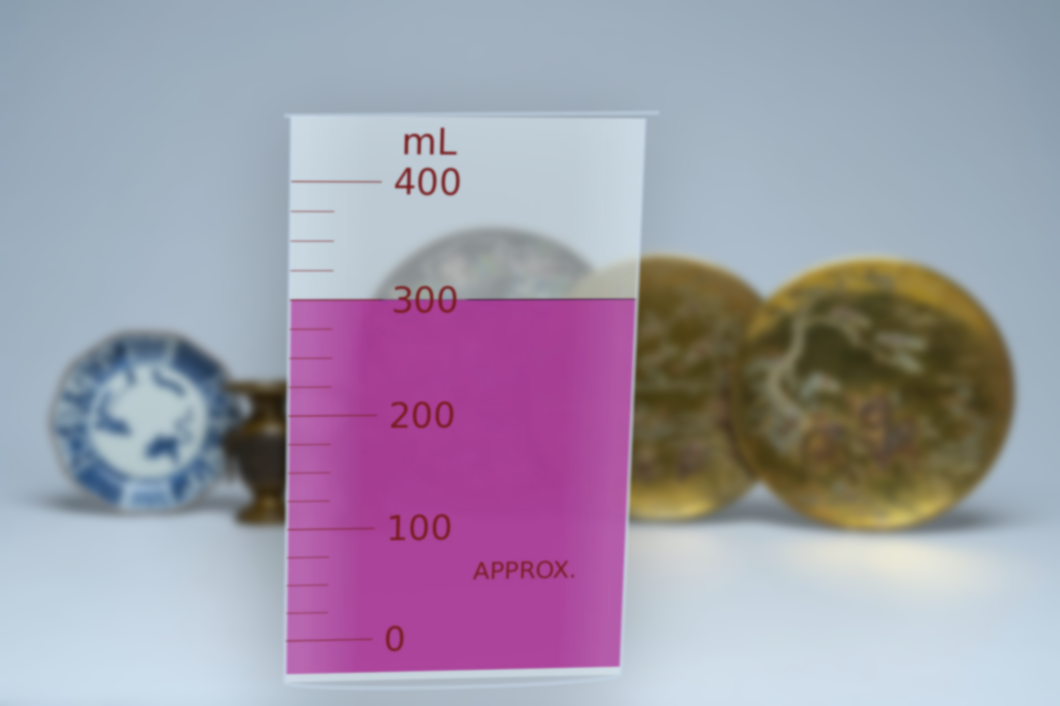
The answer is 300 mL
